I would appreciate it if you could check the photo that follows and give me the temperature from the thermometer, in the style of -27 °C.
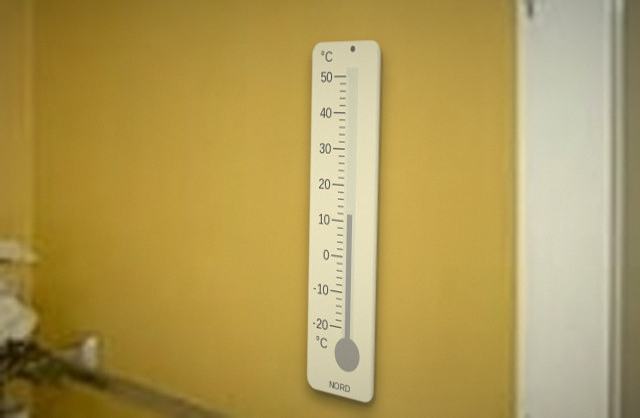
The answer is 12 °C
